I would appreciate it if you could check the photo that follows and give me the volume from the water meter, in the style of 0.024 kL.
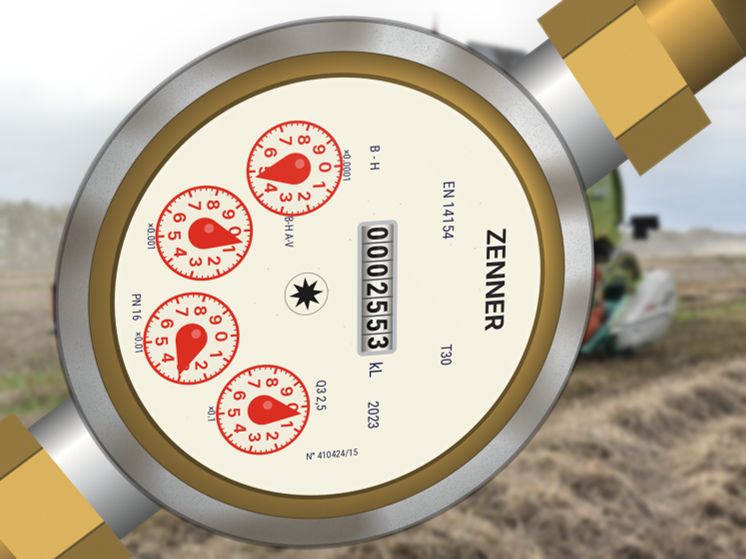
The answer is 2553.0304 kL
